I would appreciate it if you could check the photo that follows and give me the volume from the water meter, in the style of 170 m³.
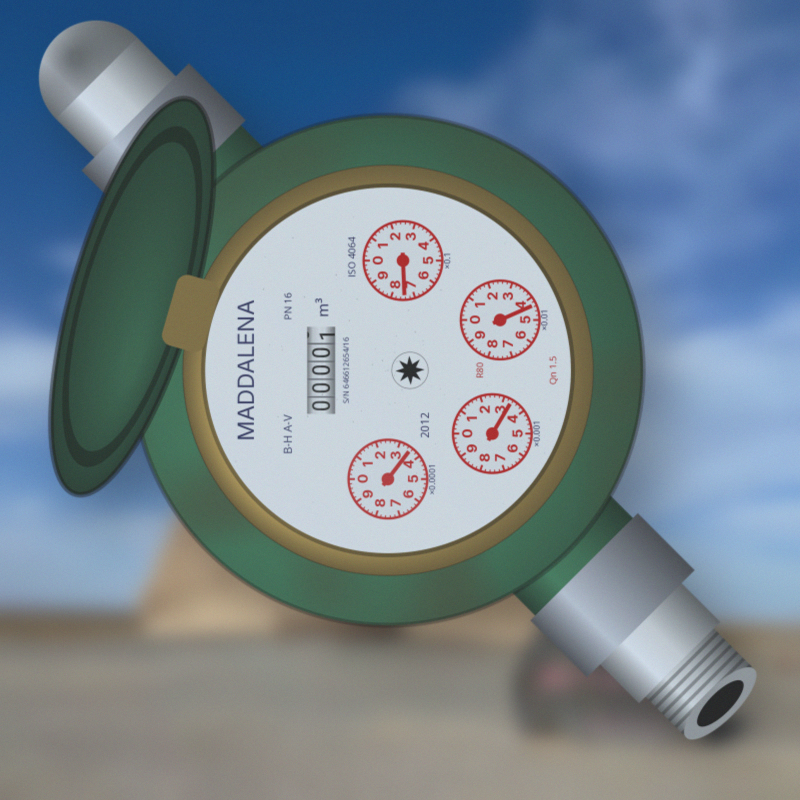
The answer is 0.7433 m³
